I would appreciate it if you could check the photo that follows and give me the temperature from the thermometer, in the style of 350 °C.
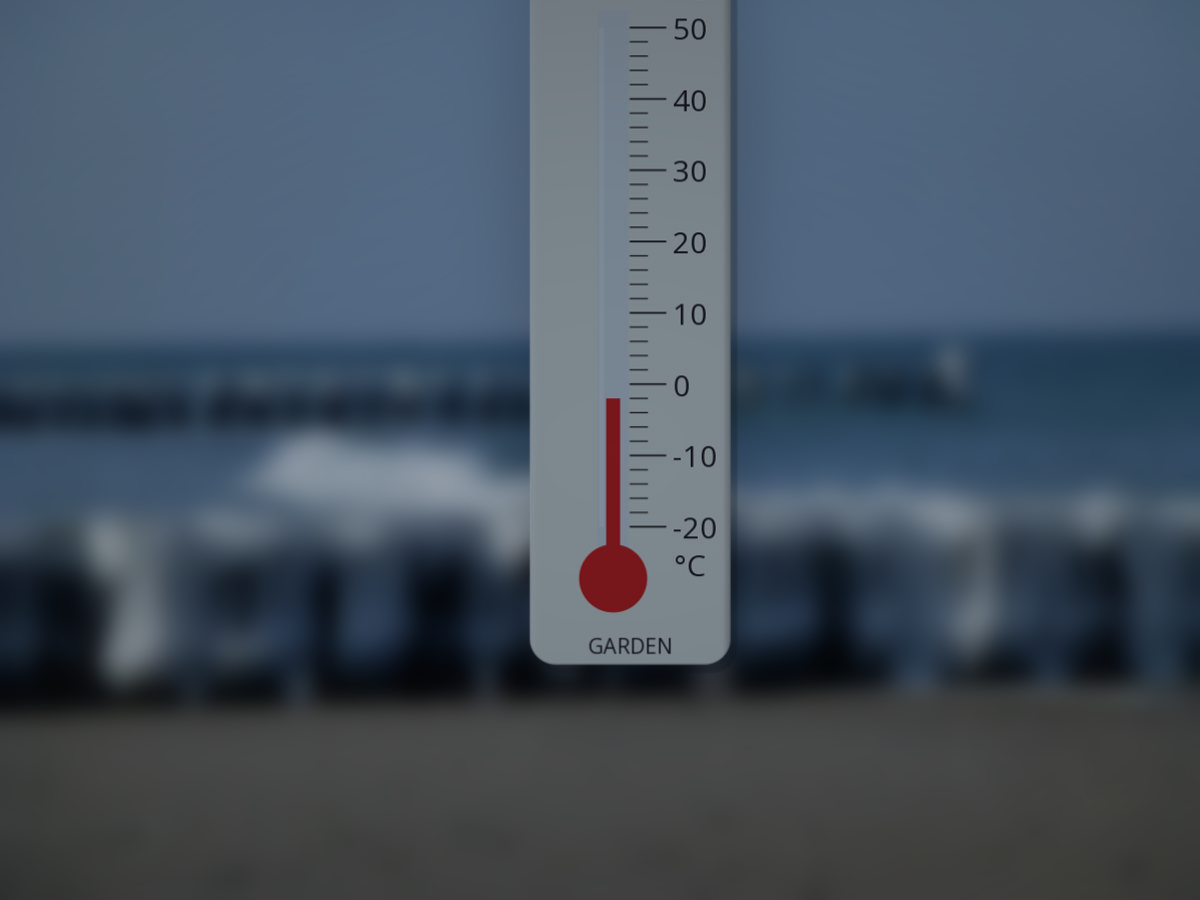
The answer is -2 °C
